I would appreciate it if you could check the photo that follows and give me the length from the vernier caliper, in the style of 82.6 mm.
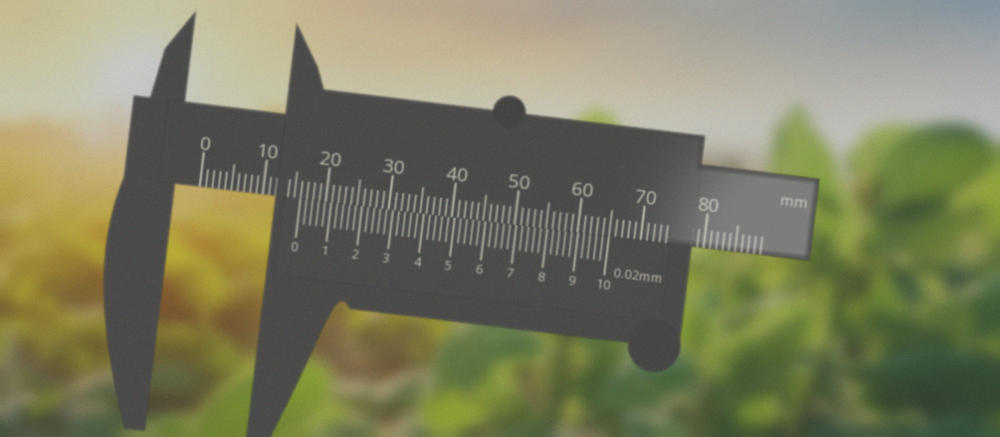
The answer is 16.0 mm
